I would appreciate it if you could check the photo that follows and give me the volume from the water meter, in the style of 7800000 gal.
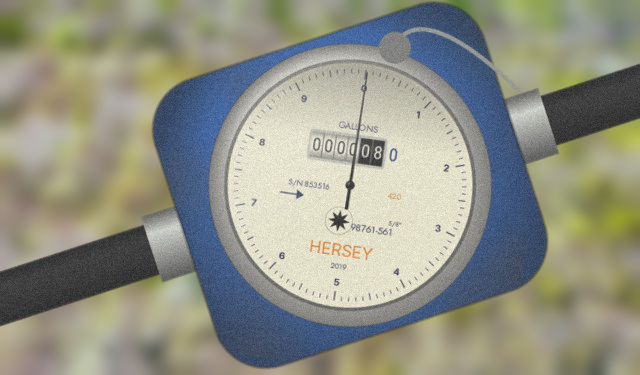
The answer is 80.0 gal
